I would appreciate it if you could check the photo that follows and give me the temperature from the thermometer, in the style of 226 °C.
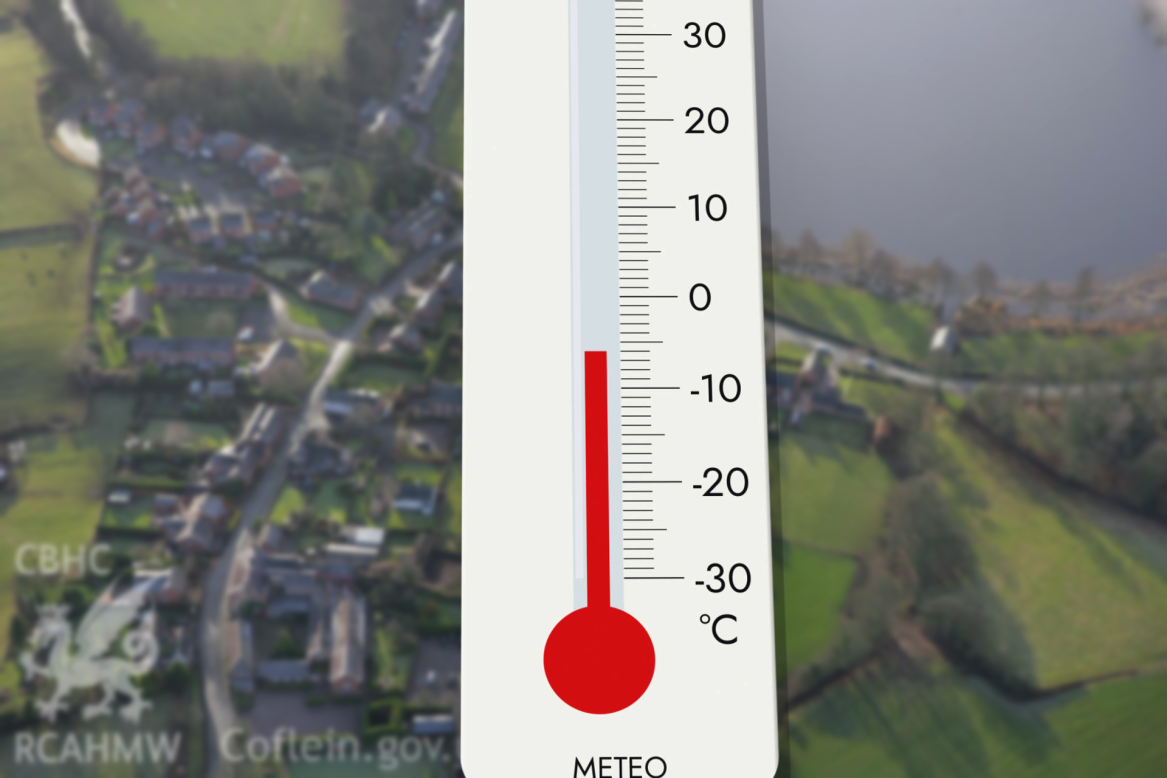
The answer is -6 °C
